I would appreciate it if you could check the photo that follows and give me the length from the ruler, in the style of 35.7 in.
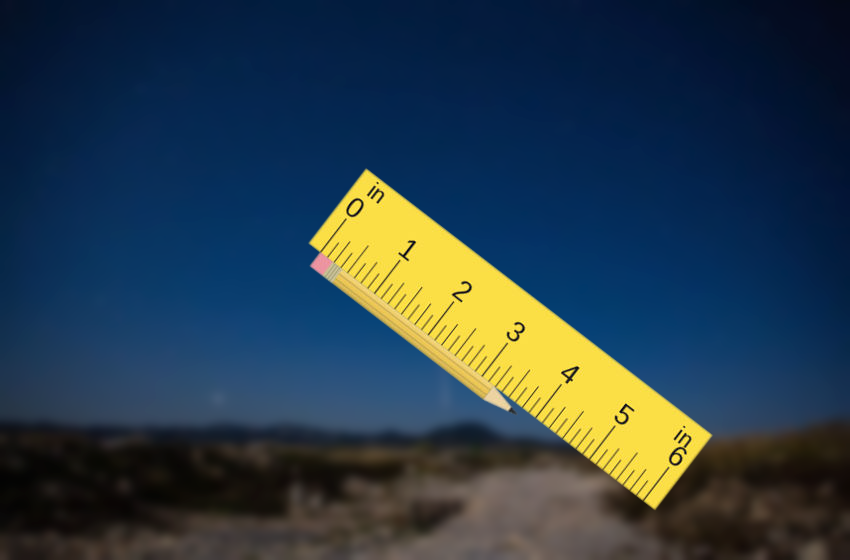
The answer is 3.75 in
